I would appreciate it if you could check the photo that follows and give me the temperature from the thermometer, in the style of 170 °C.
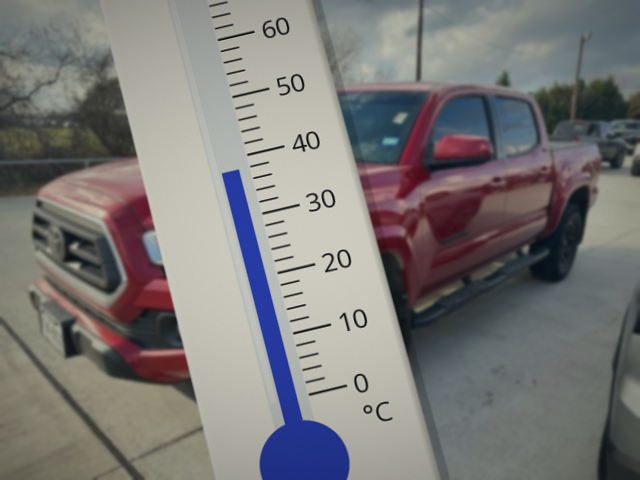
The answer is 38 °C
